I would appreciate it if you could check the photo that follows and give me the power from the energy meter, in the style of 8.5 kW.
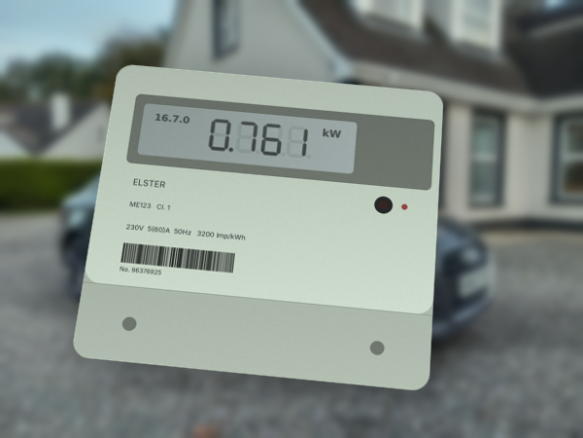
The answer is 0.761 kW
